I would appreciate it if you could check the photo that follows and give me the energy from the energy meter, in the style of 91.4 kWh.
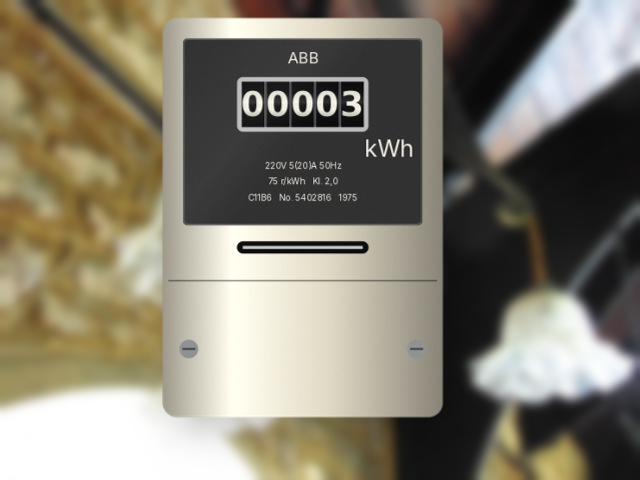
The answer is 3 kWh
